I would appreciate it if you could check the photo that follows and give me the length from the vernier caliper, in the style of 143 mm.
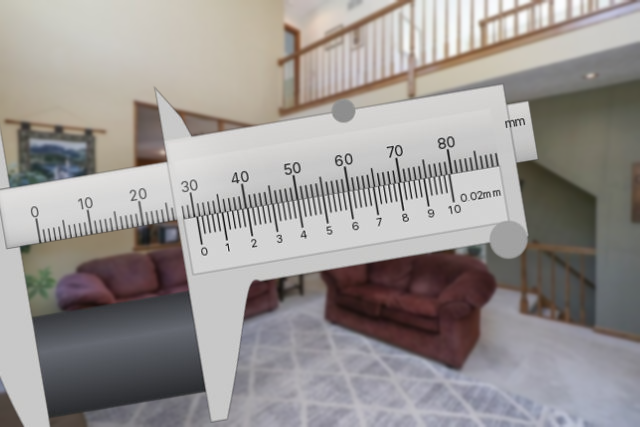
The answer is 30.5 mm
